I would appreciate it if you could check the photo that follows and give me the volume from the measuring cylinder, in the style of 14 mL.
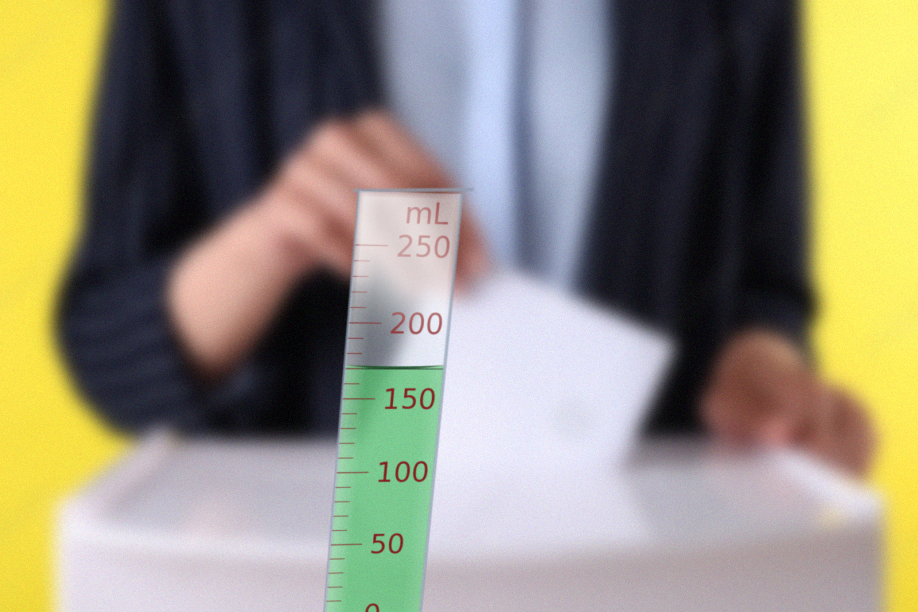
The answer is 170 mL
